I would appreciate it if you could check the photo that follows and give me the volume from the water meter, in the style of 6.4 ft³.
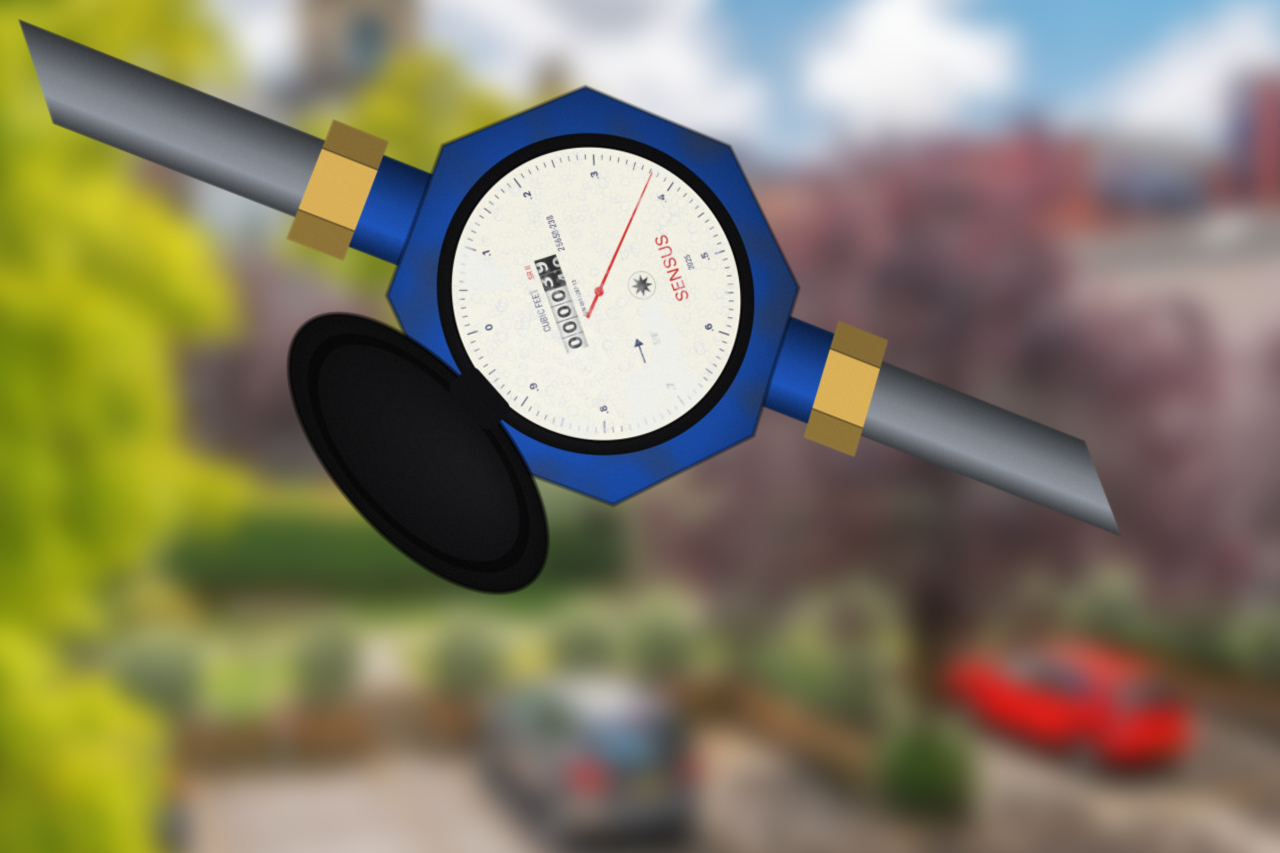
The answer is 39.37 ft³
